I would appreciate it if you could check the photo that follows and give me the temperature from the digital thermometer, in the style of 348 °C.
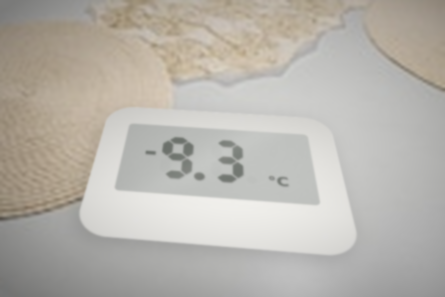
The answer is -9.3 °C
